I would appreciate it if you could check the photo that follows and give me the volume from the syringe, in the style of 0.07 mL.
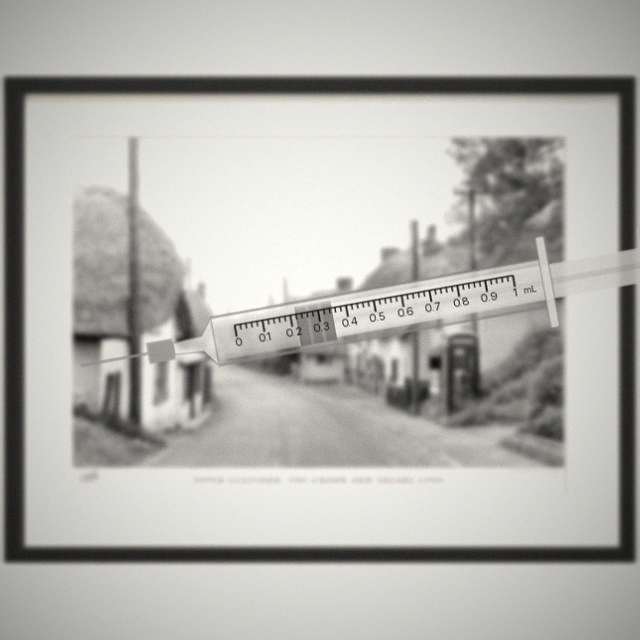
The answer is 0.22 mL
